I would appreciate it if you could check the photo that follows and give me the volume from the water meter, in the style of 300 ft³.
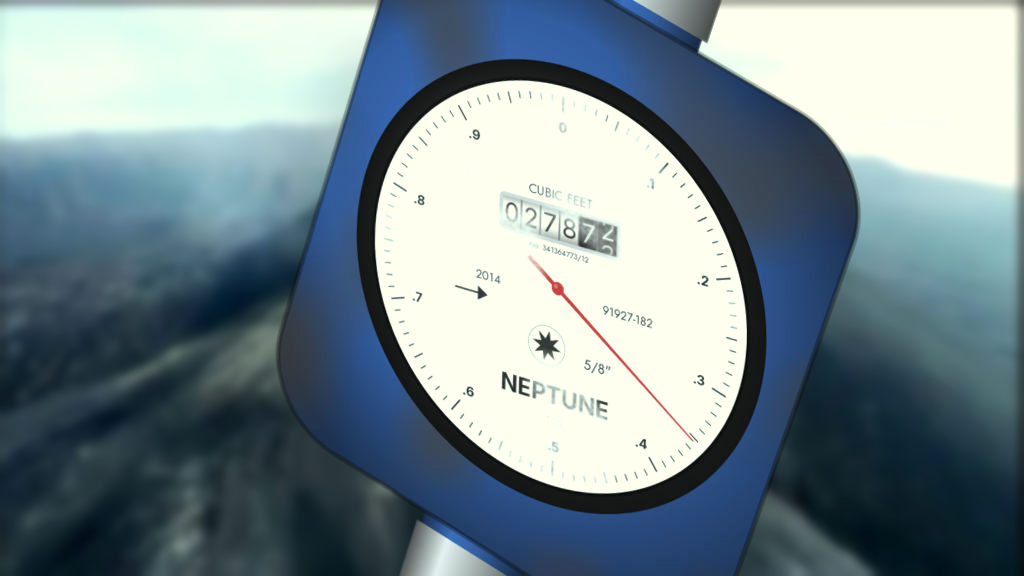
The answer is 27872.35 ft³
